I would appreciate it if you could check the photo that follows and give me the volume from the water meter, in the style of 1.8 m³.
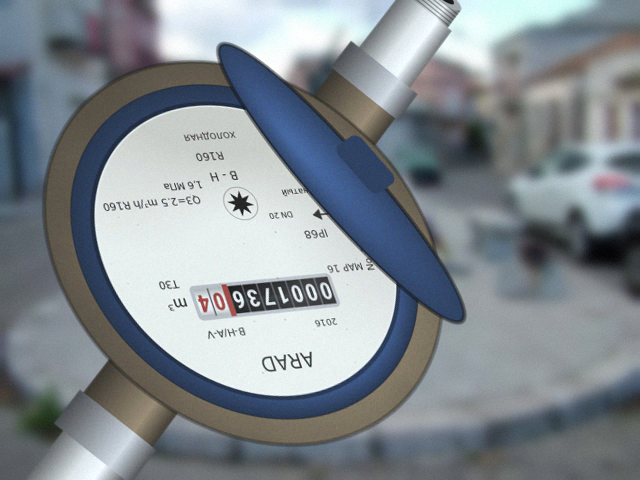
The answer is 1736.04 m³
